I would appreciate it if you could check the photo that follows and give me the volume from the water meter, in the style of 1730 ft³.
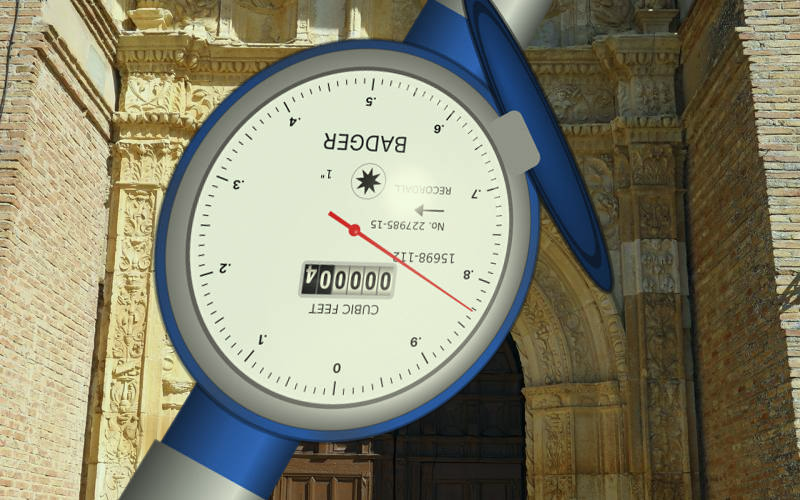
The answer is 3.83 ft³
